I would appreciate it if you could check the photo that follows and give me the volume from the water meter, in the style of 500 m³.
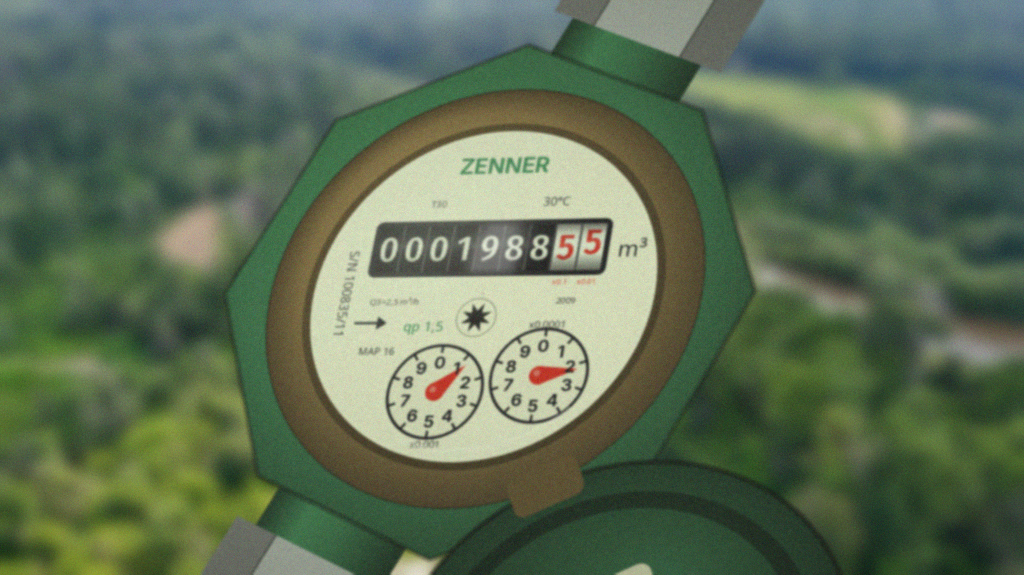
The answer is 1988.5512 m³
